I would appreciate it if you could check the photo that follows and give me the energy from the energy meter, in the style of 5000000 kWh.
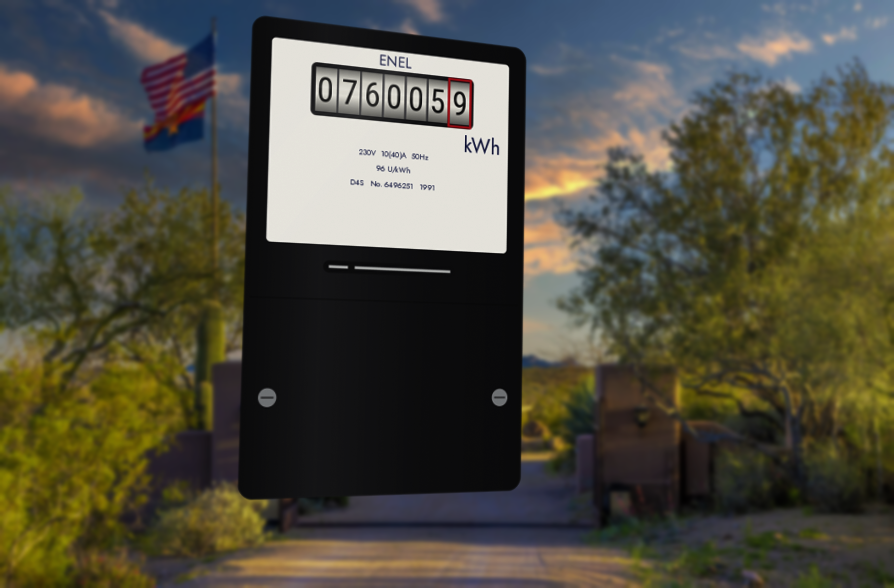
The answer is 76005.9 kWh
